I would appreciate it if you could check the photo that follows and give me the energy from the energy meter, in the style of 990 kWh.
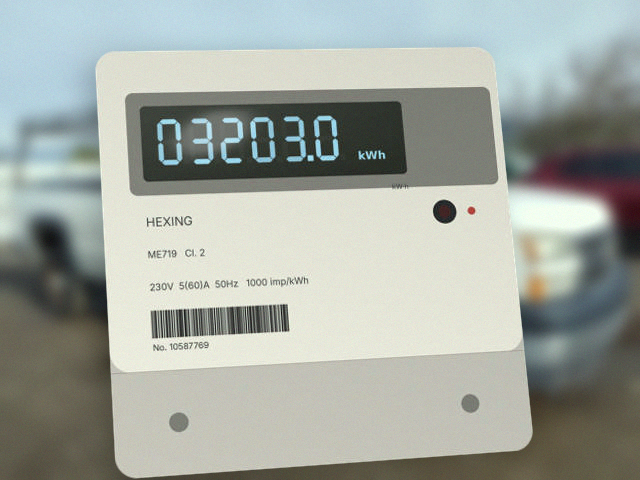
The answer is 3203.0 kWh
